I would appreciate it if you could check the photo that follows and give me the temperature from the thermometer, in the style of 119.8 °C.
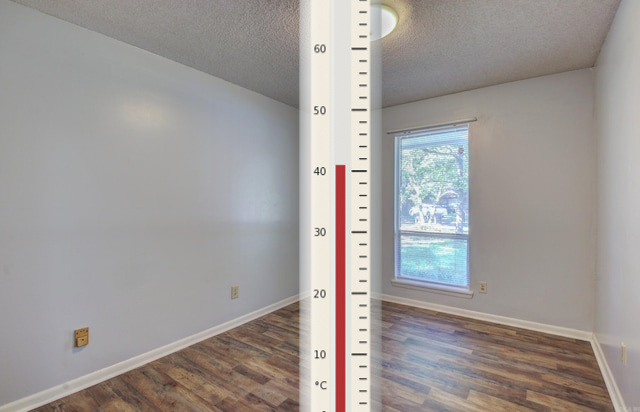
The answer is 41 °C
